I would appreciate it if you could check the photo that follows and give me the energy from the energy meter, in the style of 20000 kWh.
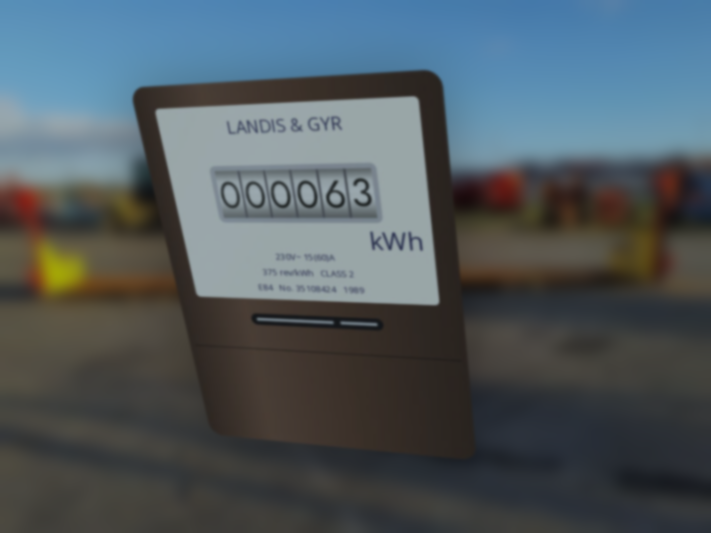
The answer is 63 kWh
